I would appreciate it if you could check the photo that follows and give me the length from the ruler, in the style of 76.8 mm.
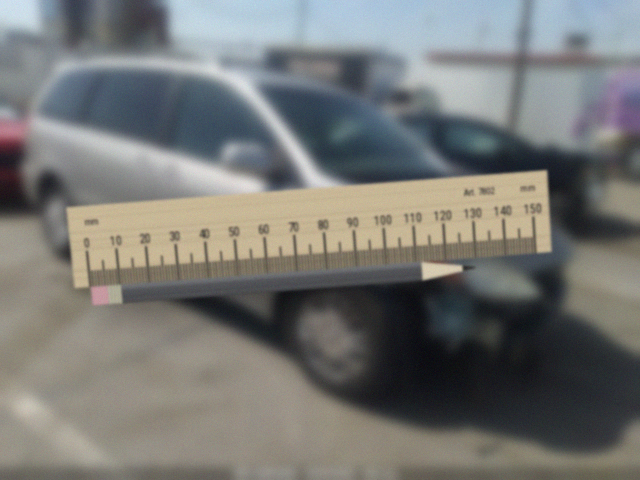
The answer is 130 mm
